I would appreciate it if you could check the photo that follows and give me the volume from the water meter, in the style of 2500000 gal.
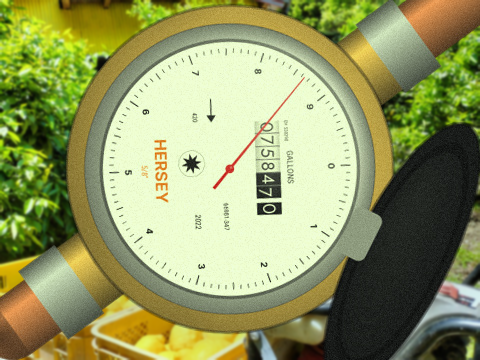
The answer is 758468.6 gal
